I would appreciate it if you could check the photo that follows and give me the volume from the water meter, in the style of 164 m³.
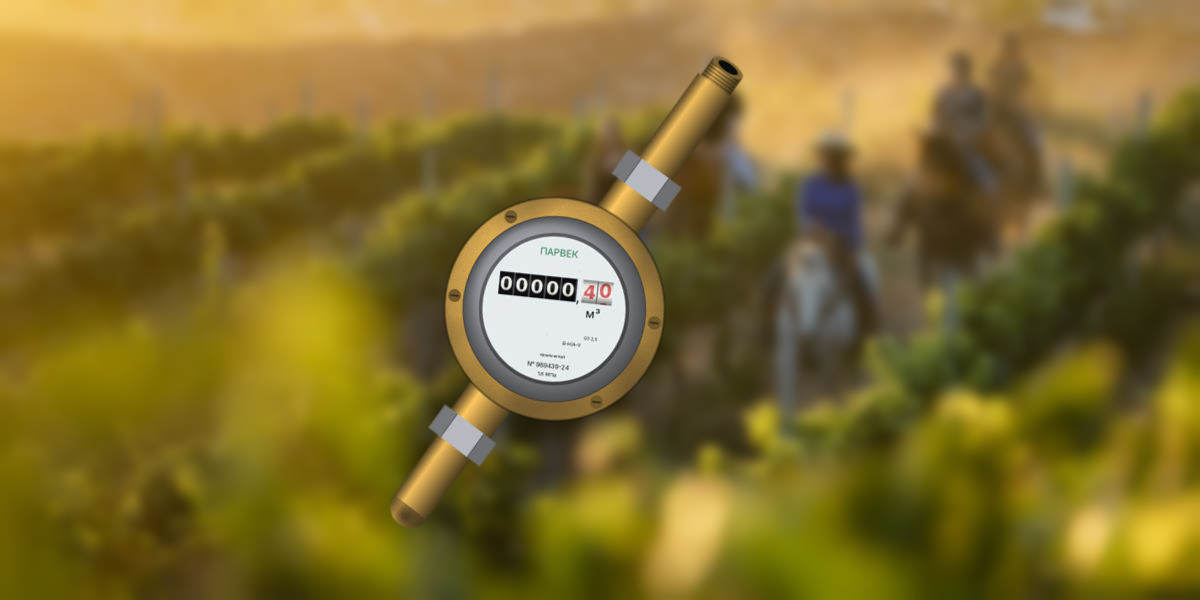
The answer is 0.40 m³
